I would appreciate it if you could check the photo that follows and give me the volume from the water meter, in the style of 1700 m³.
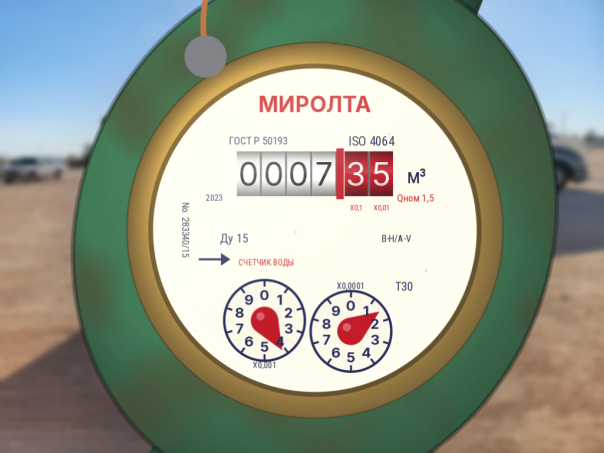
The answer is 7.3541 m³
